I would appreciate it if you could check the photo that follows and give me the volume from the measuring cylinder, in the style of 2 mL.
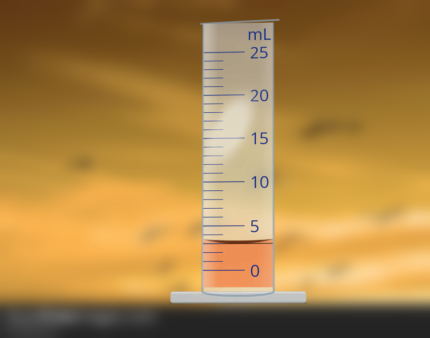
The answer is 3 mL
